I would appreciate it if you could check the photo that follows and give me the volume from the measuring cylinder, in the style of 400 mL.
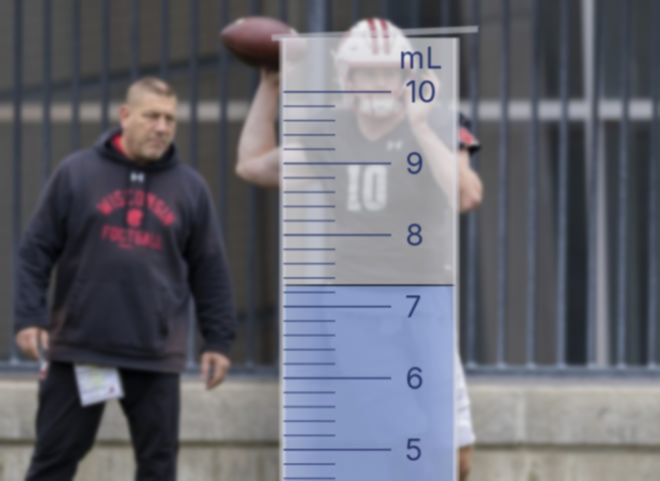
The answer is 7.3 mL
